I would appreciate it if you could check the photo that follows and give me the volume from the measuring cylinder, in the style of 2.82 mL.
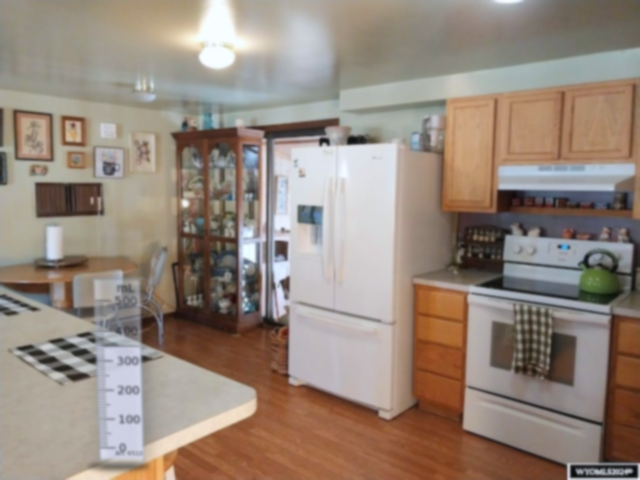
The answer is 350 mL
